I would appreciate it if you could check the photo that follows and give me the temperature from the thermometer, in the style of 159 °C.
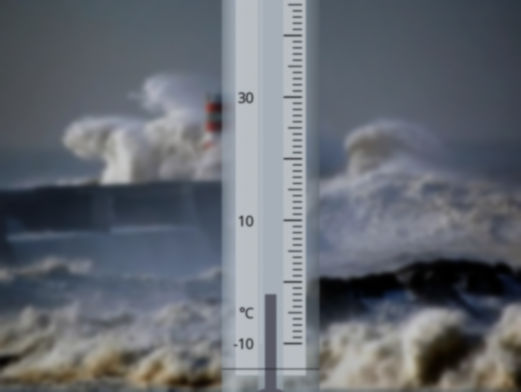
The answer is -2 °C
